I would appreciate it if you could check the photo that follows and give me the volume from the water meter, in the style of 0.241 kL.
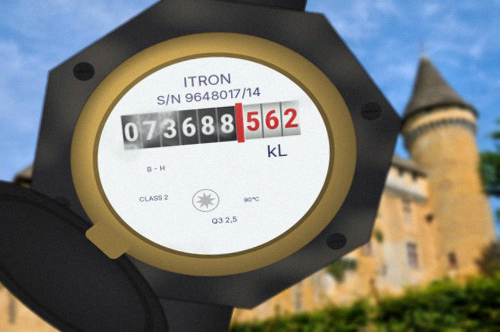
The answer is 73688.562 kL
